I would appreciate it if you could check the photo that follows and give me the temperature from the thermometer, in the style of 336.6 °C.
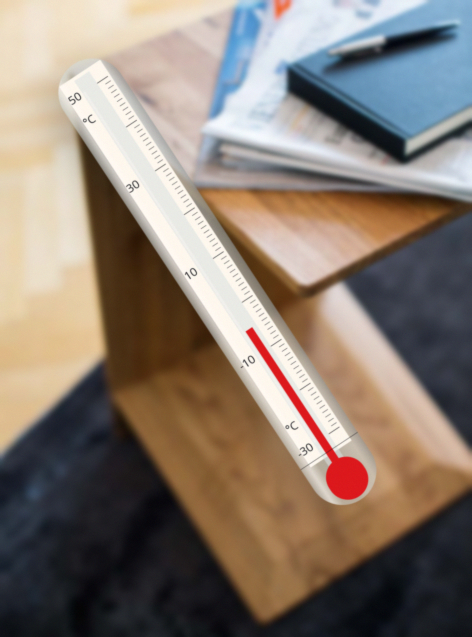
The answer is -5 °C
